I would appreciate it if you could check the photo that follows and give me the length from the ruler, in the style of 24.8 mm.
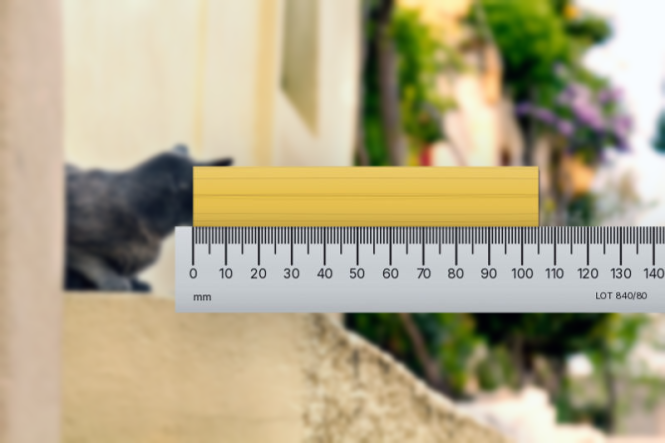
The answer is 105 mm
